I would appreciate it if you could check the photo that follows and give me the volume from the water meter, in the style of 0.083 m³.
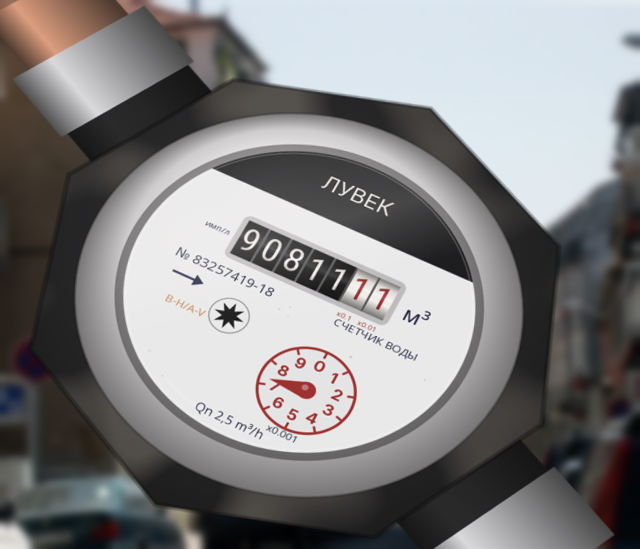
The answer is 90811.117 m³
